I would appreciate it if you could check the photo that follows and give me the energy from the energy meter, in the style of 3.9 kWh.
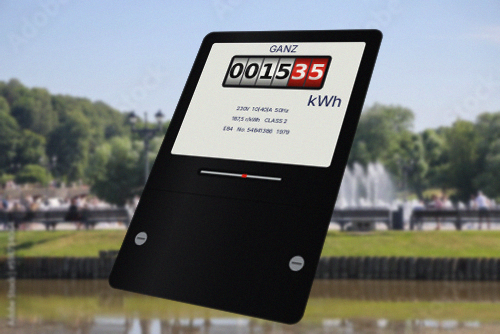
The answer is 15.35 kWh
